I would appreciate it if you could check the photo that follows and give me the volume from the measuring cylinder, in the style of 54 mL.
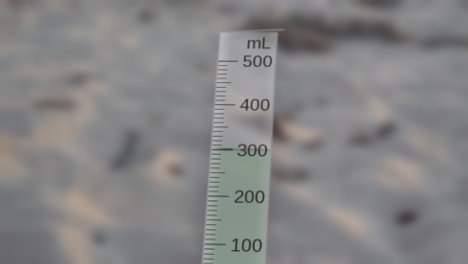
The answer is 300 mL
